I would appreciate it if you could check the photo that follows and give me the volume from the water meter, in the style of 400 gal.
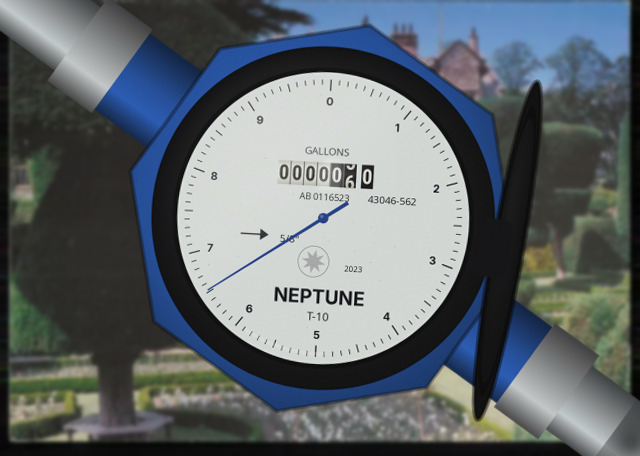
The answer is 56.5 gal
